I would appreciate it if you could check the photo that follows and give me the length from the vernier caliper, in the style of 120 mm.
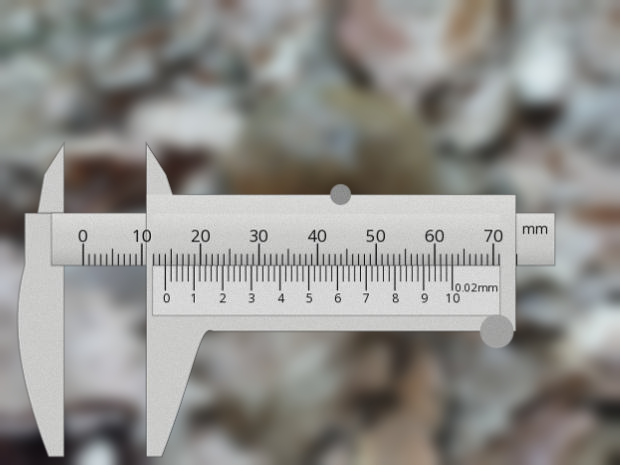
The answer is 14.0 mm
